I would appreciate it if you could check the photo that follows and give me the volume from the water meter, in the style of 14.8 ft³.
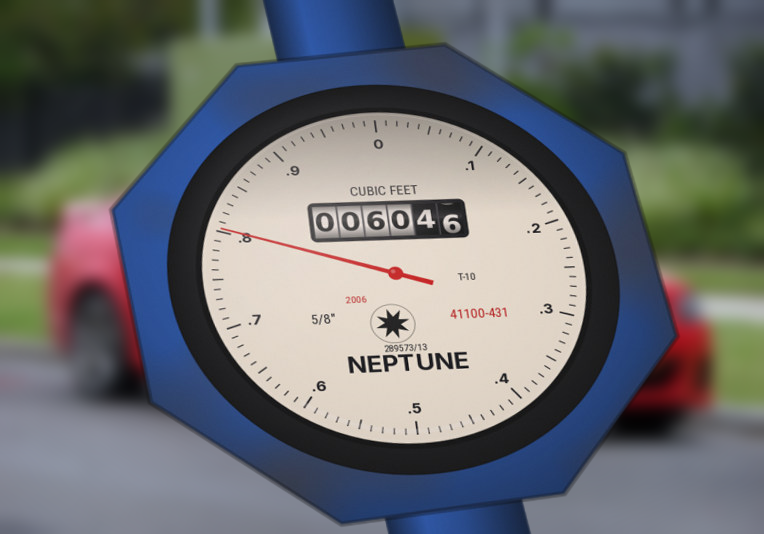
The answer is 6045.80 ft³
